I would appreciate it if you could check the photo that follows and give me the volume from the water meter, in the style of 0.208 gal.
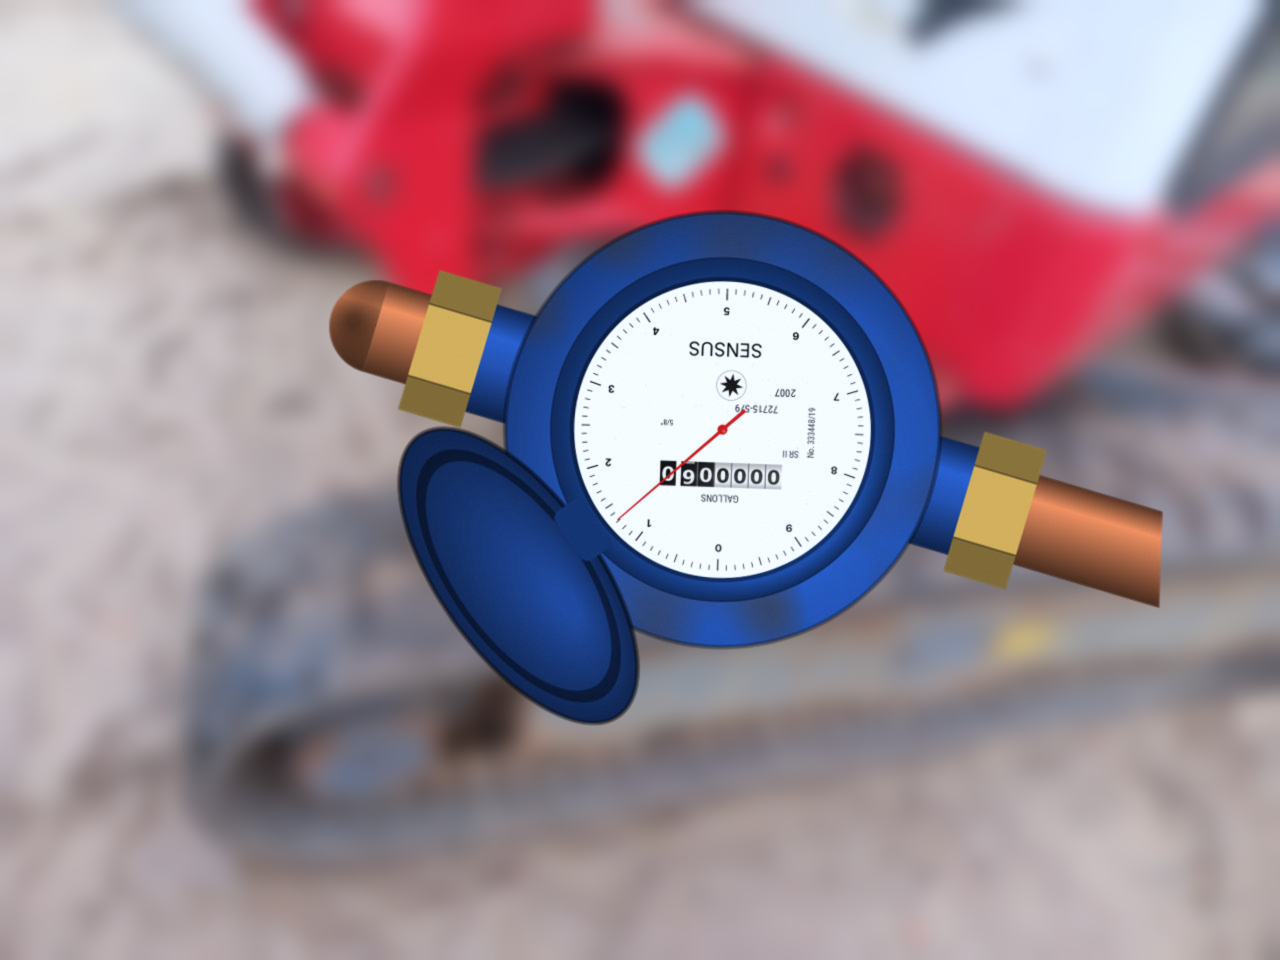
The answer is 61.3 gal
